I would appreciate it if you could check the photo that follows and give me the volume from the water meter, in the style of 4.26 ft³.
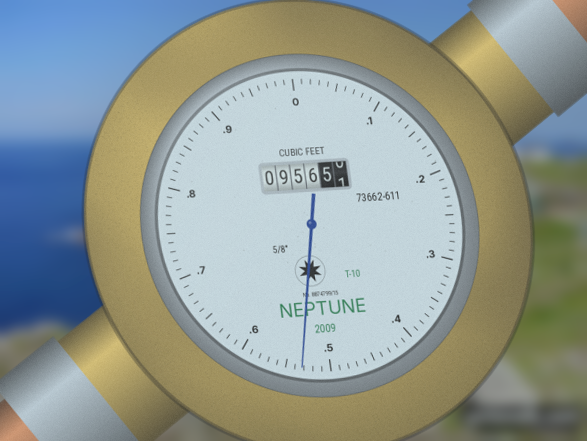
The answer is 95650.53 ft³
